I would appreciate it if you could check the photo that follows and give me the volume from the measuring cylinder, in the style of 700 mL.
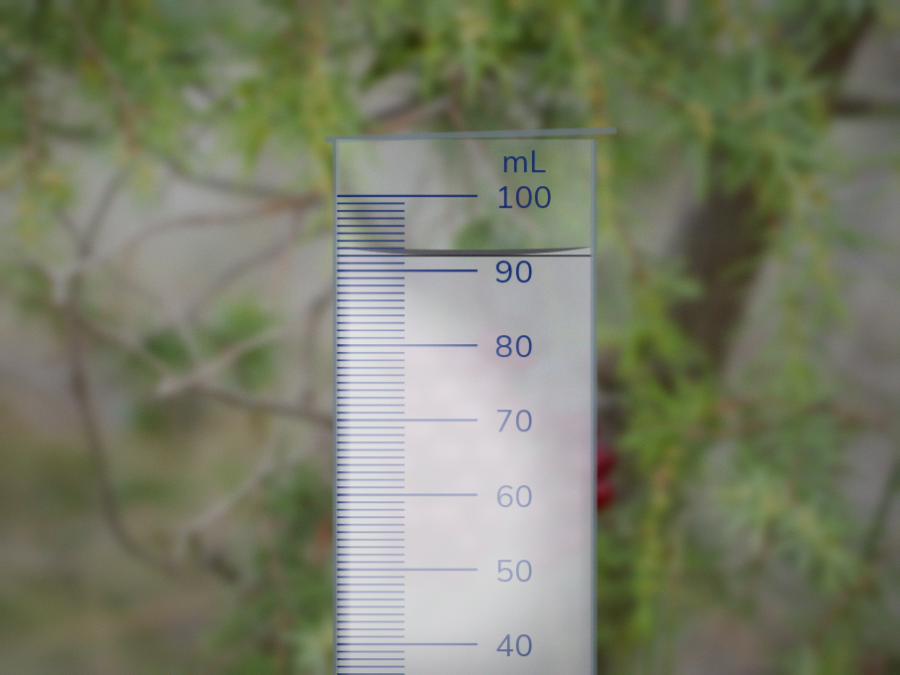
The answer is 92 mL
